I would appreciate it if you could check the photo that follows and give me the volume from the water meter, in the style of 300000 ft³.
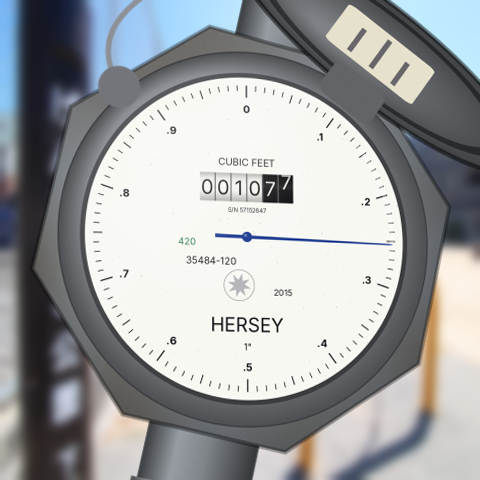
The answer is 1077.25 ft³
